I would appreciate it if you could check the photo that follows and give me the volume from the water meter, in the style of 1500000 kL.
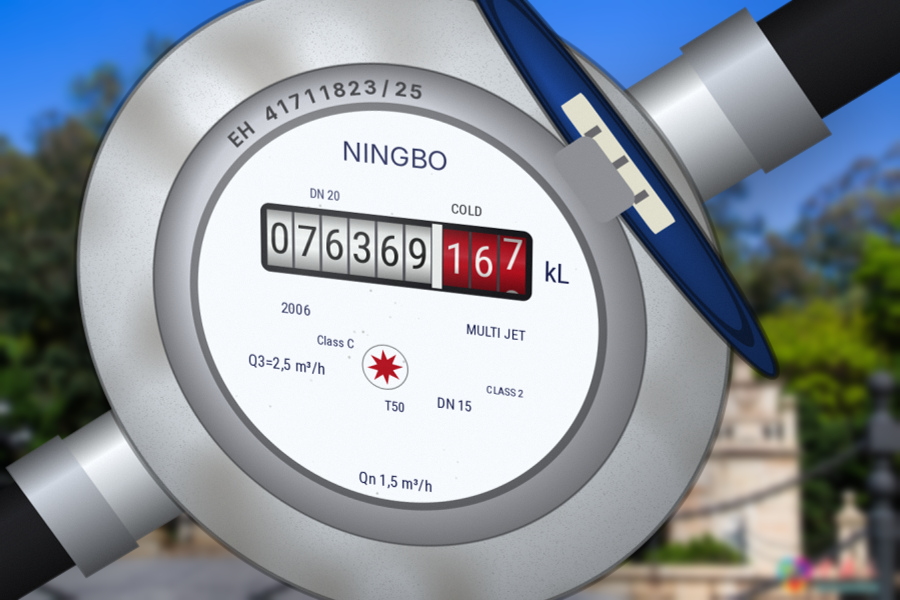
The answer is 76369.167 kL
